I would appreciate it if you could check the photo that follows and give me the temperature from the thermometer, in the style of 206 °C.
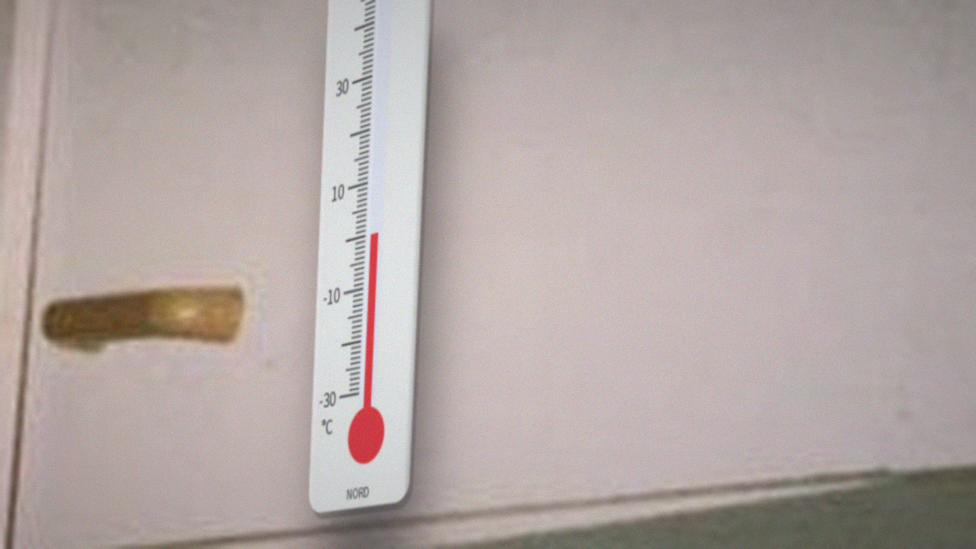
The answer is 0 °C
